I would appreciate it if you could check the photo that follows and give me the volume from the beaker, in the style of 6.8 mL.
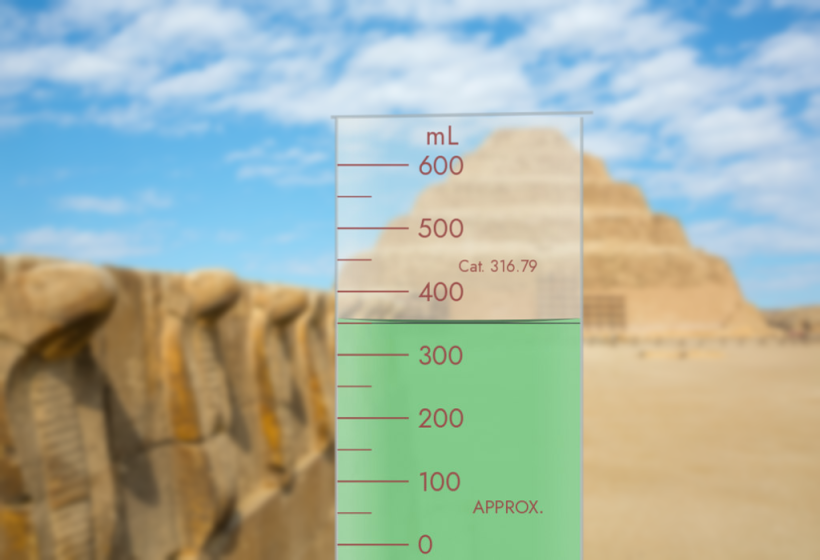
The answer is 350 mL
